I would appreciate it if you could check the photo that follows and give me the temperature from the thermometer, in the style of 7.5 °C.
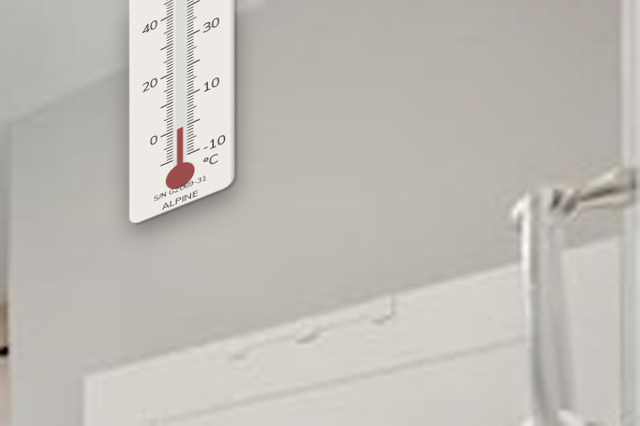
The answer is 0 °C
